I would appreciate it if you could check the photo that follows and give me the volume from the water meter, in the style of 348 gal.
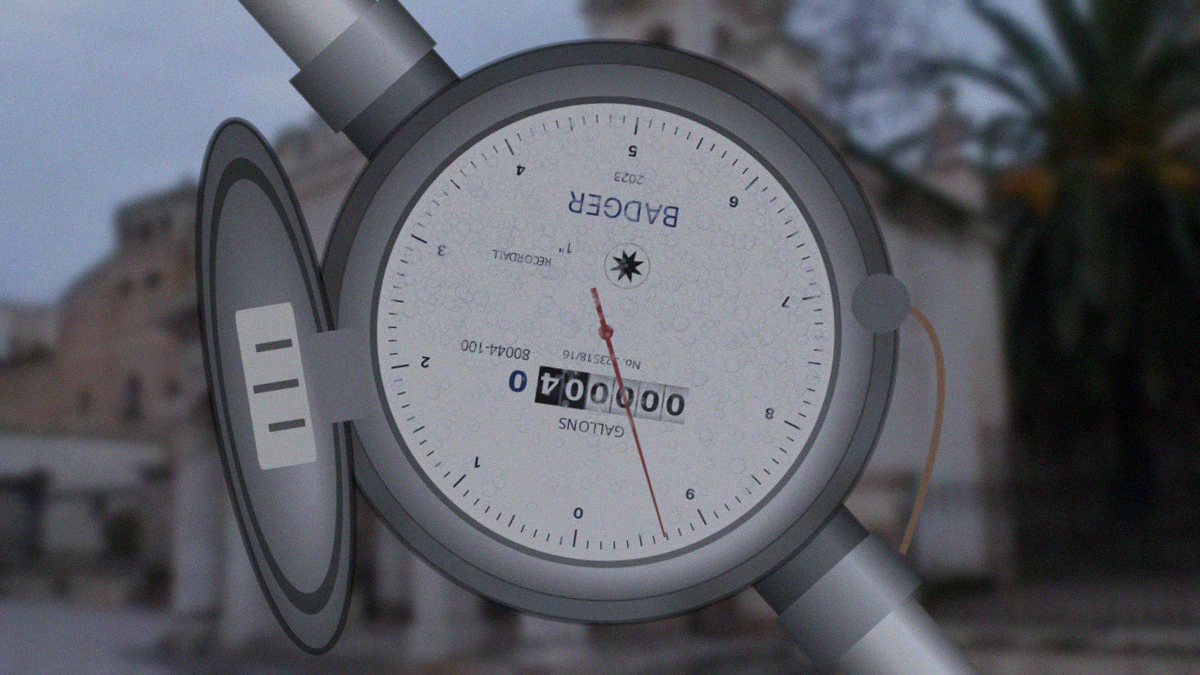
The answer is 39.3 gal
